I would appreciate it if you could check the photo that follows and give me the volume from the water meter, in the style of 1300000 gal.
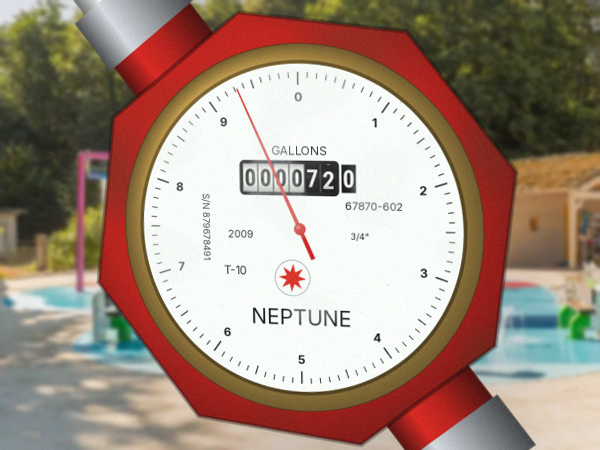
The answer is 719.3 gal
